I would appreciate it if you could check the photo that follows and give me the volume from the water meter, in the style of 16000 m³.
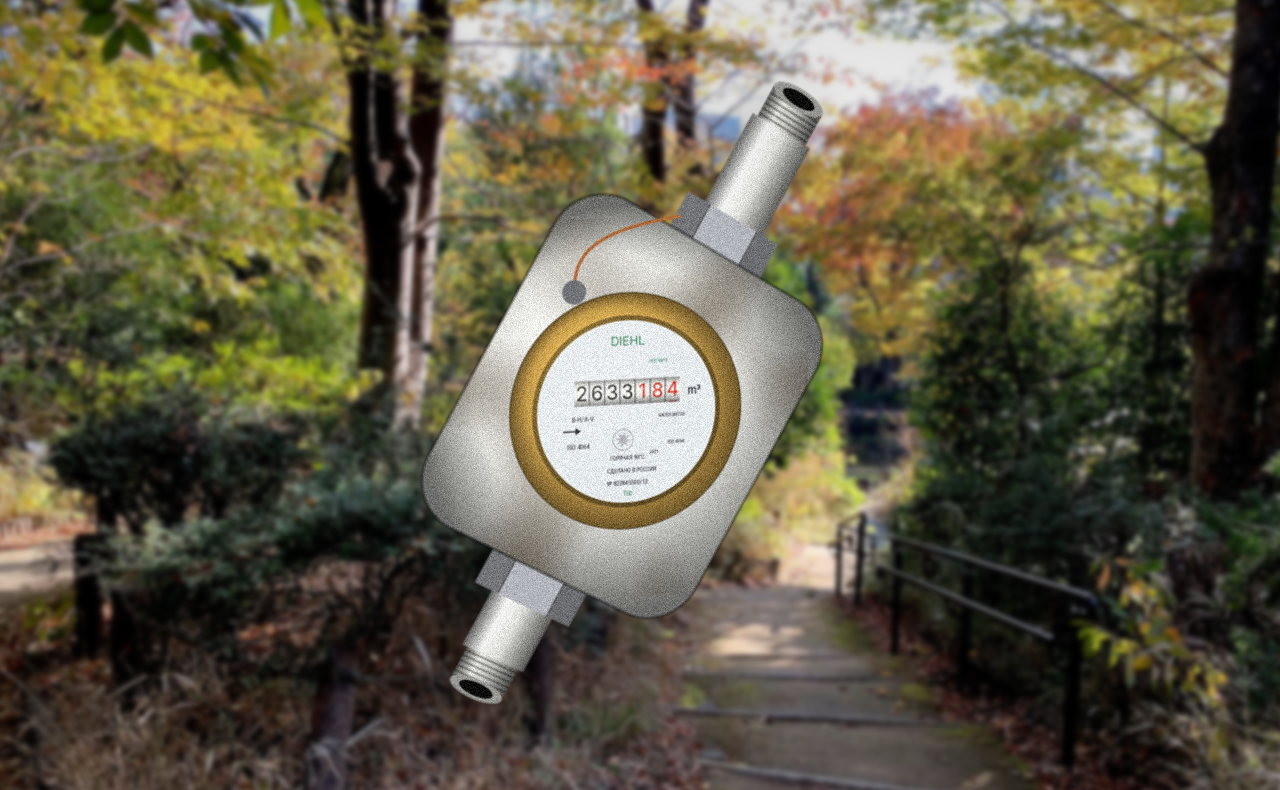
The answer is 2633.184 m³
